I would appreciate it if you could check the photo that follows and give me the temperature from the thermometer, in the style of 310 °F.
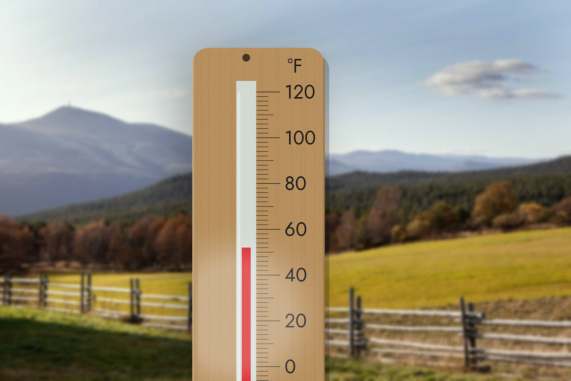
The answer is 52 °F
